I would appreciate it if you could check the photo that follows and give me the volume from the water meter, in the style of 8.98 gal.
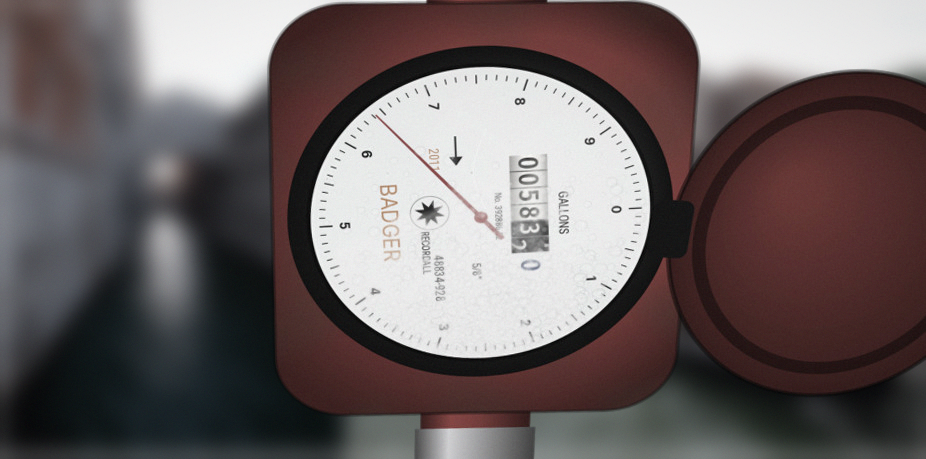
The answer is 58316.4 gal
